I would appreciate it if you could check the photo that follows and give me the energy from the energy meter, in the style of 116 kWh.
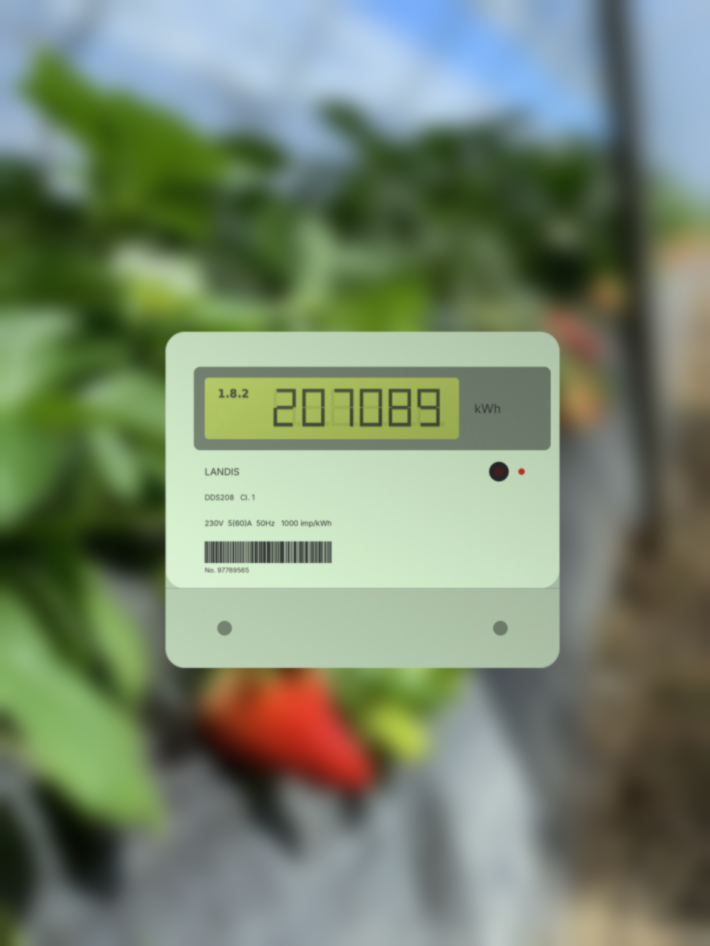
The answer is 207089 kWh
